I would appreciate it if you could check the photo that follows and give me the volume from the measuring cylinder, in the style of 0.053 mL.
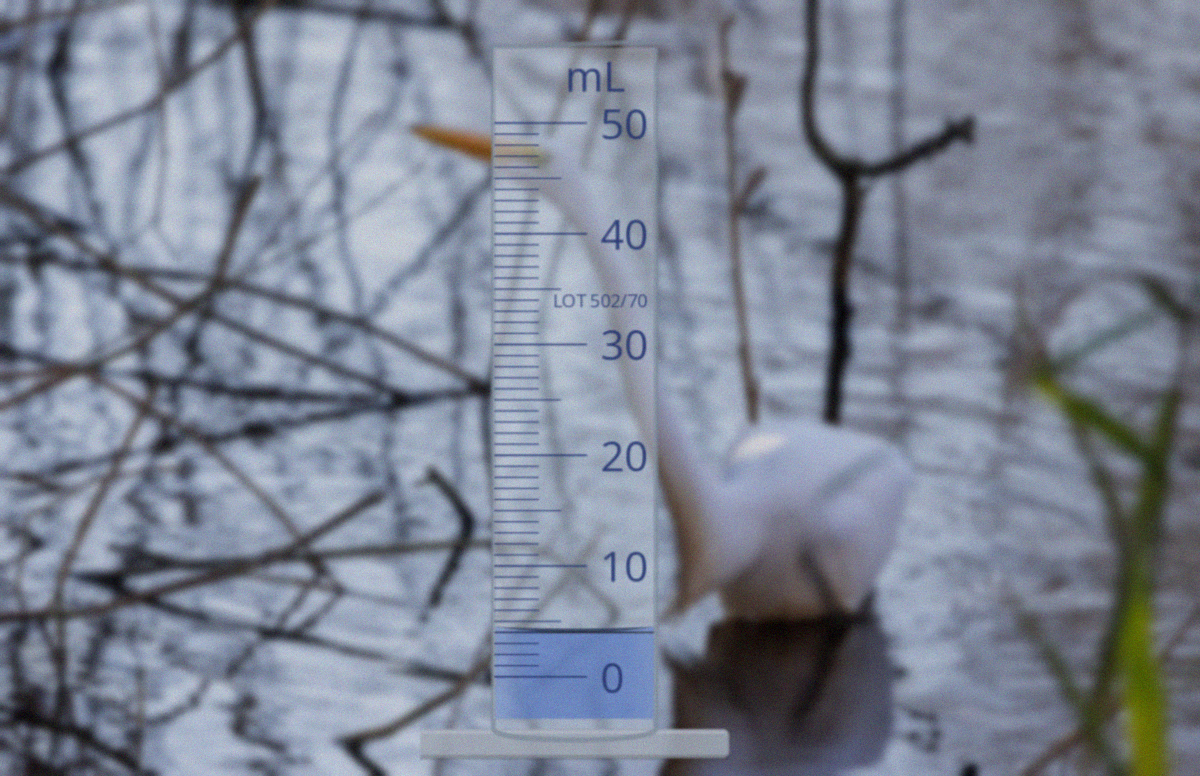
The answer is 4 mL
